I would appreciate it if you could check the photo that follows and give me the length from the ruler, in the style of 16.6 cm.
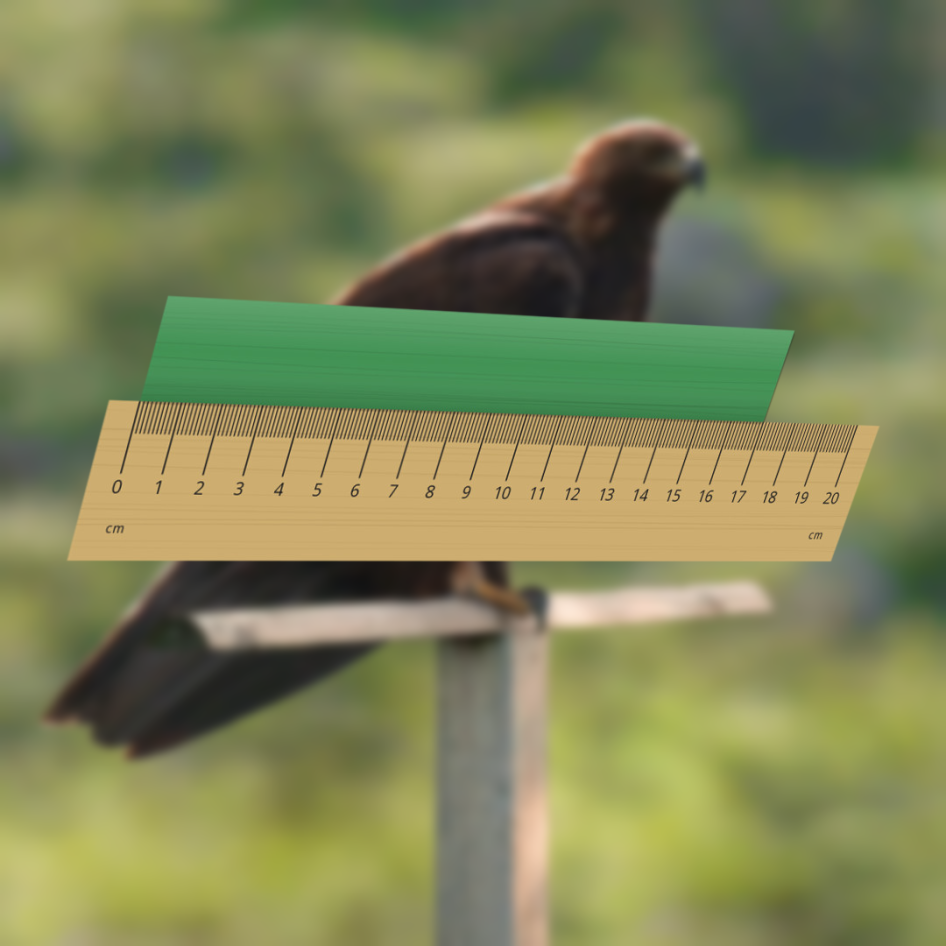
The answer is 17 cm
